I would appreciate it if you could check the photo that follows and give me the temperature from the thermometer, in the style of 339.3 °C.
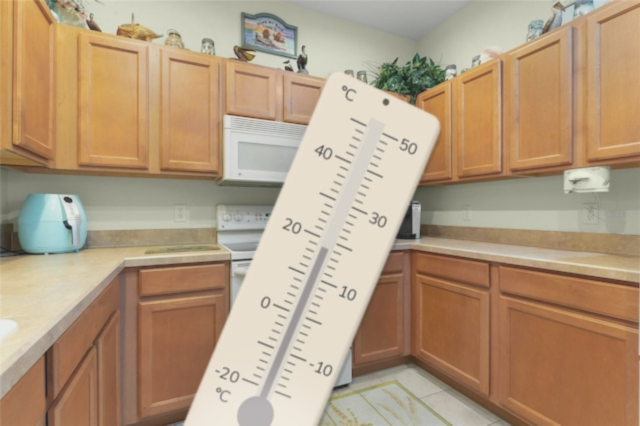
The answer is 18 °C
